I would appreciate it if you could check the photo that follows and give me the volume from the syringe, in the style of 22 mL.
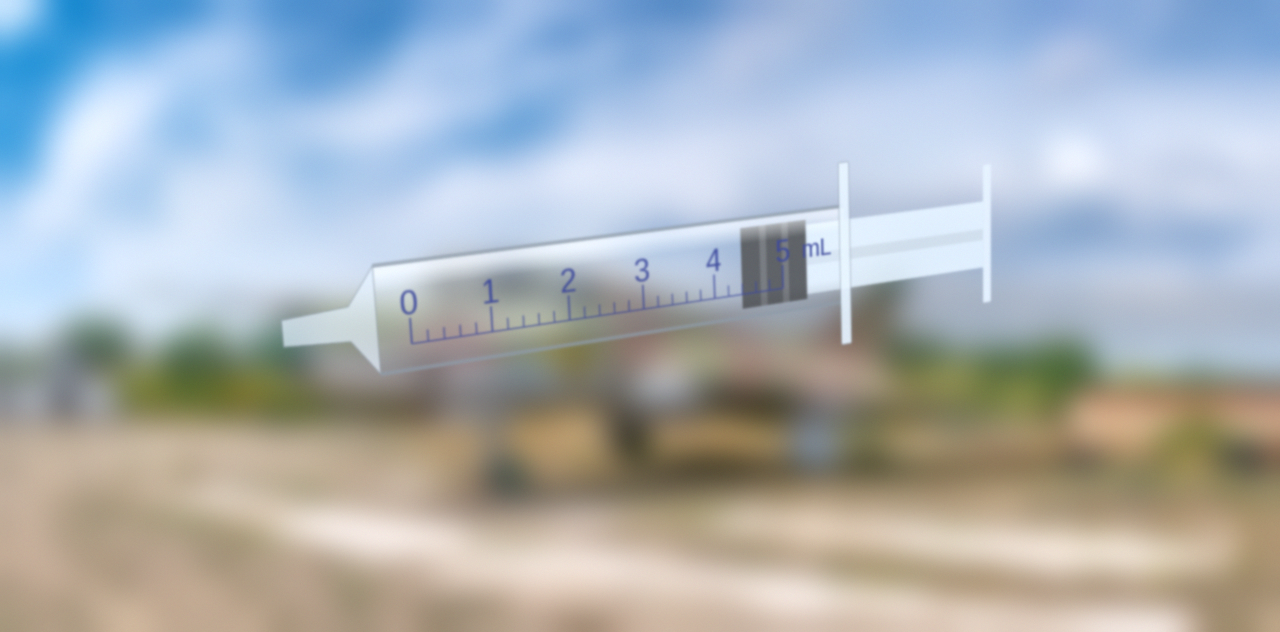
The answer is 4.4 mL
